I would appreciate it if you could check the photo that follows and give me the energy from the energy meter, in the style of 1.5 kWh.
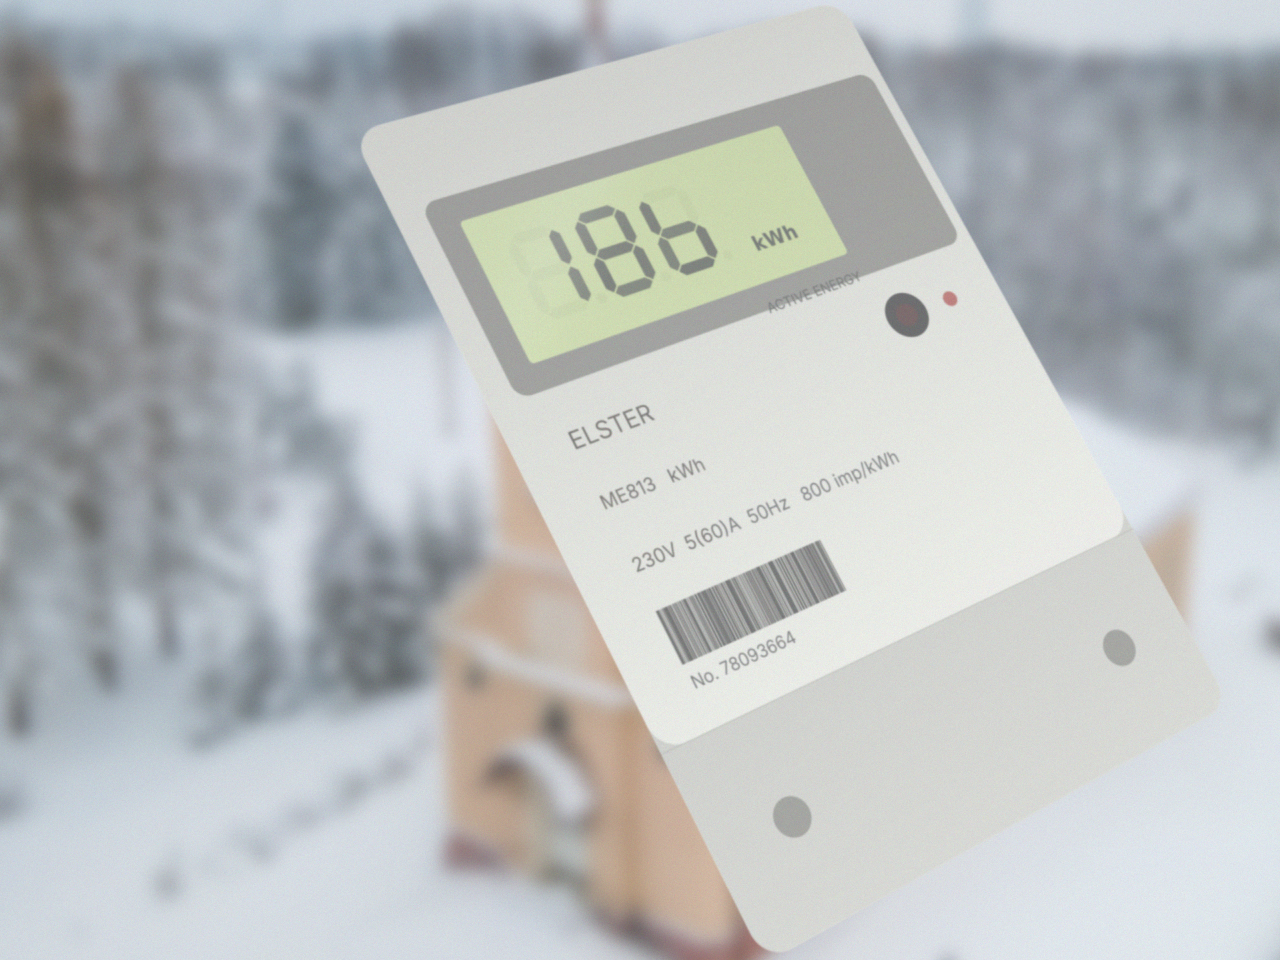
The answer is 186 kWh
